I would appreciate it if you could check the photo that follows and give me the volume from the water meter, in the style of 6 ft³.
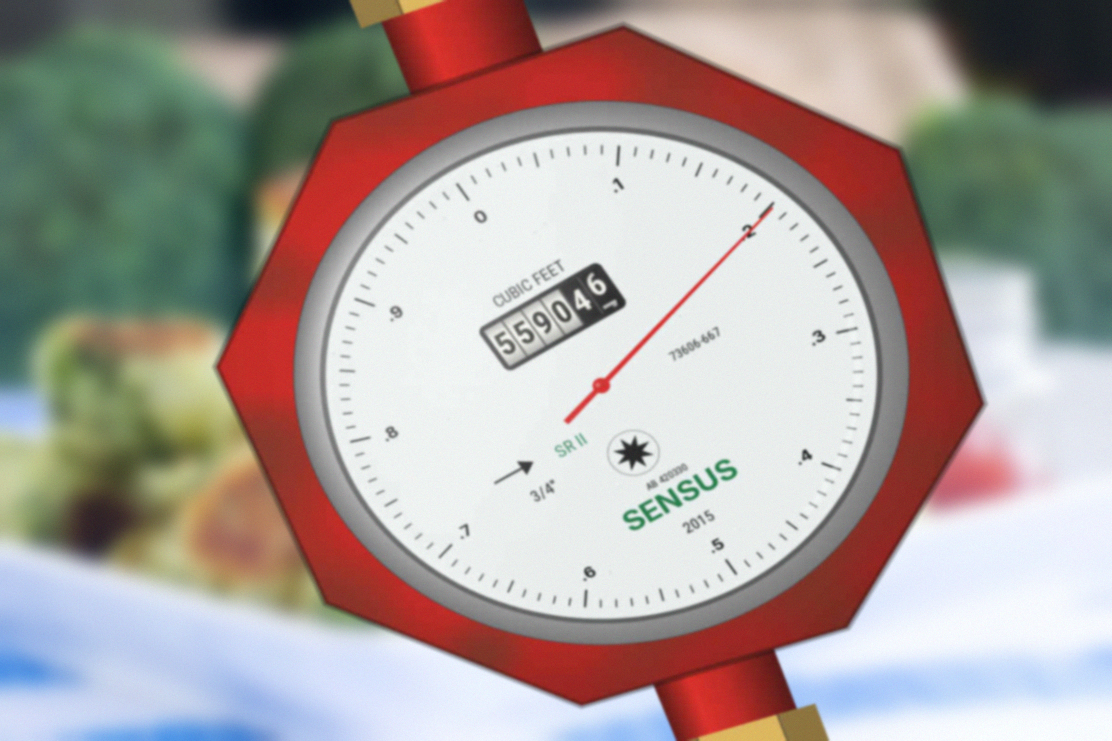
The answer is 559046.20 ft³
